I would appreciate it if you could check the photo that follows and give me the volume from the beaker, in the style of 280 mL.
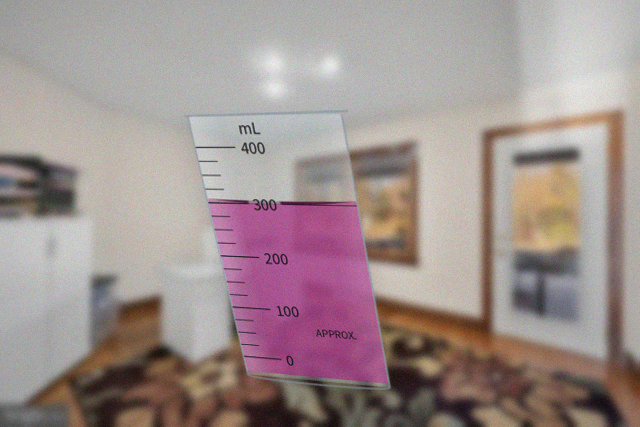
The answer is 300 mL
